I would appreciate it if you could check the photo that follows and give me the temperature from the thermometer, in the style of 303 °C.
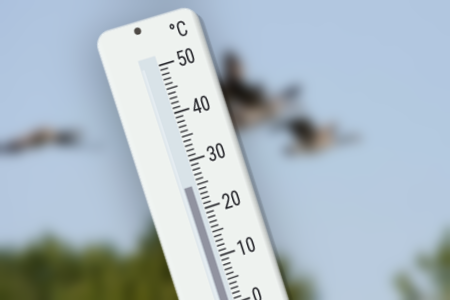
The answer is 25 °C
